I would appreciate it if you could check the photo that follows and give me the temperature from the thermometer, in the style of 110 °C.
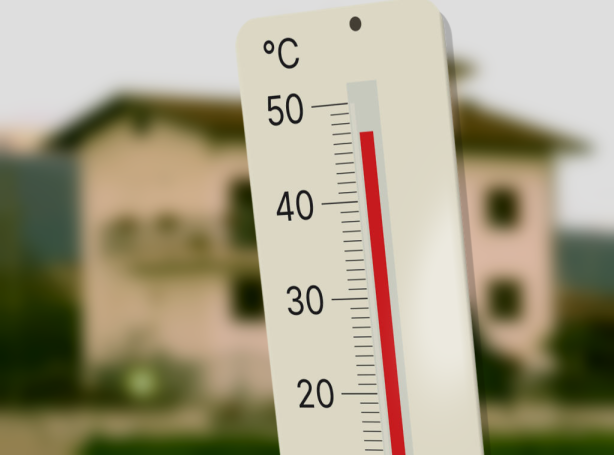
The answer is 47 °C
